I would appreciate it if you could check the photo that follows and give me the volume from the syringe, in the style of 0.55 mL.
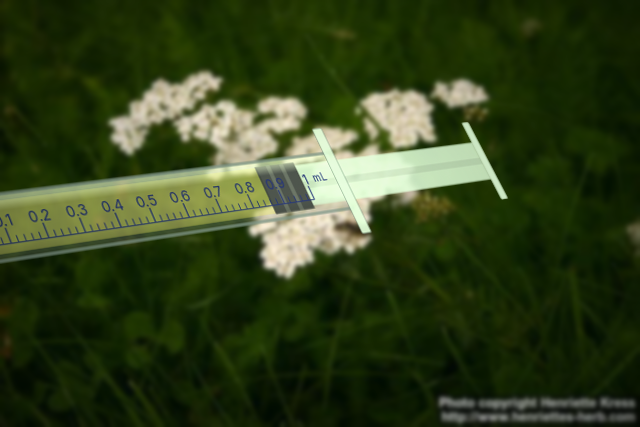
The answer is 0.86 mL
